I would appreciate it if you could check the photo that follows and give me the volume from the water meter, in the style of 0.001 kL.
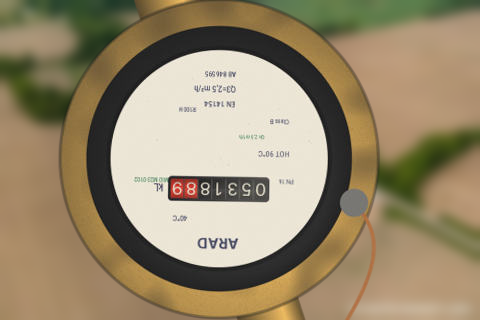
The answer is 5318.89 kL
